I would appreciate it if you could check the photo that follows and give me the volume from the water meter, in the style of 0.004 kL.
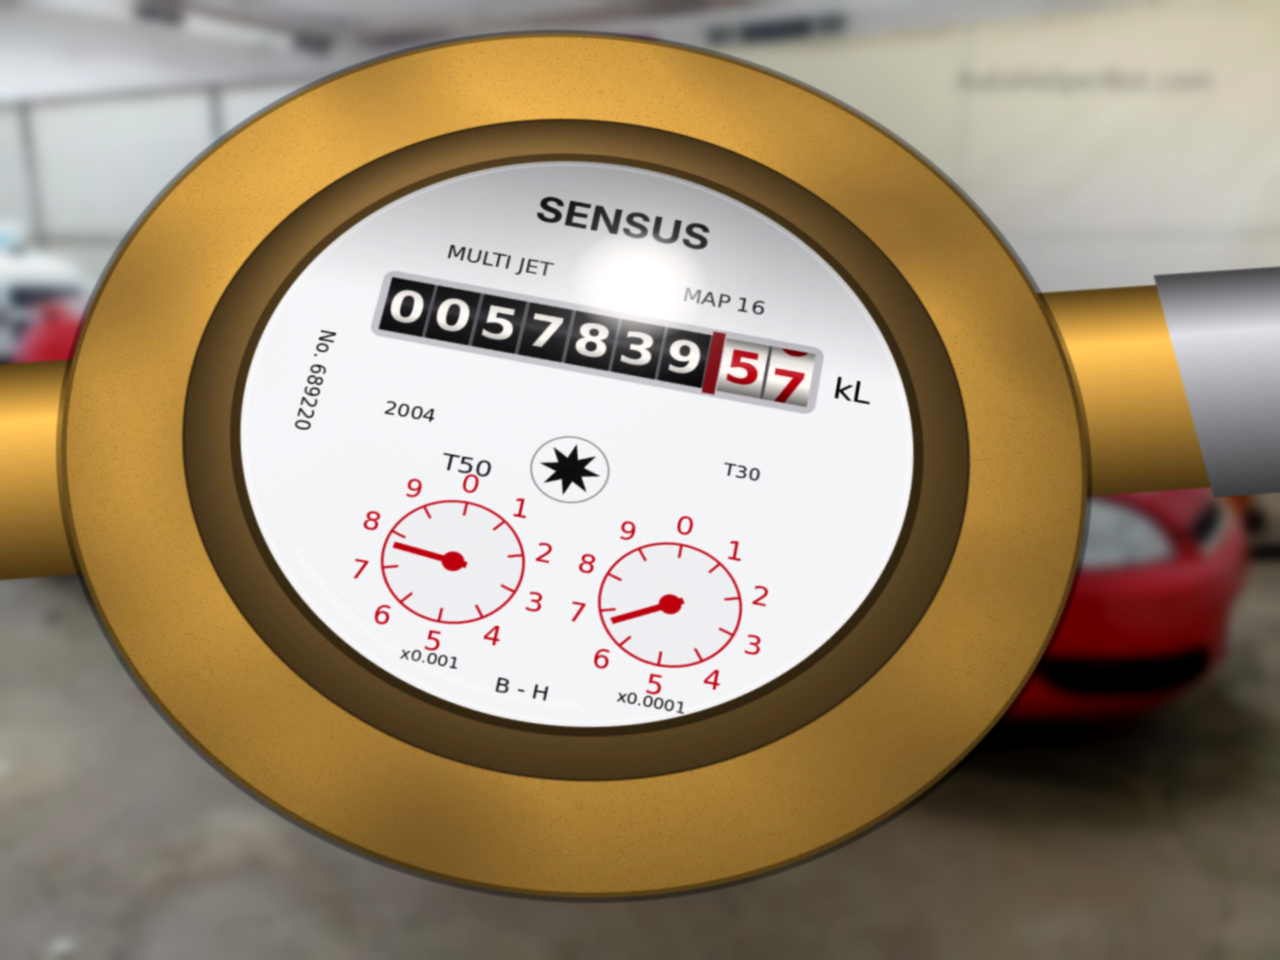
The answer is 57839.5676 kL
